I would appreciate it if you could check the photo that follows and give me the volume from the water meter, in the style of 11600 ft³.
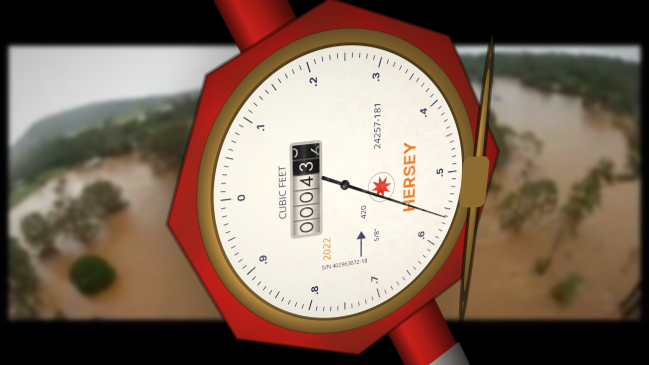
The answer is 435.56 ft³
